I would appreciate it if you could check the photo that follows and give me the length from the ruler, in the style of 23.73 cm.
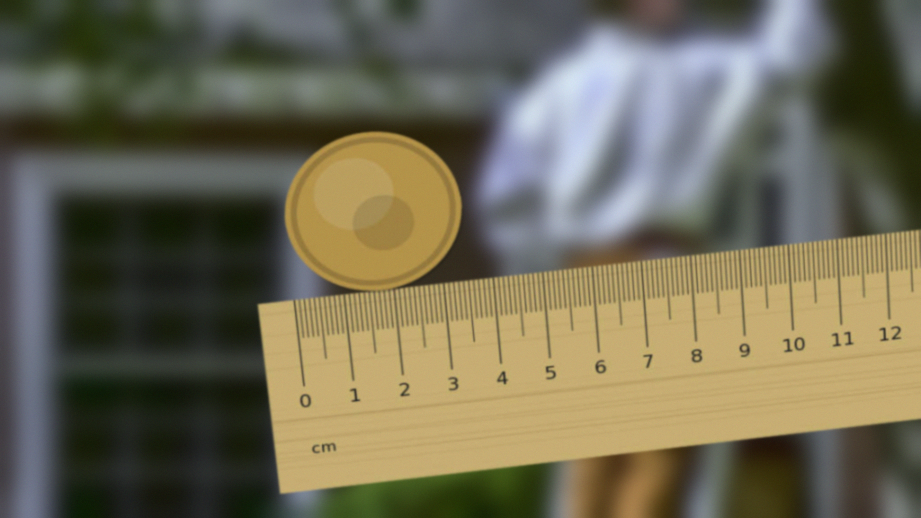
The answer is 3.5 cm
